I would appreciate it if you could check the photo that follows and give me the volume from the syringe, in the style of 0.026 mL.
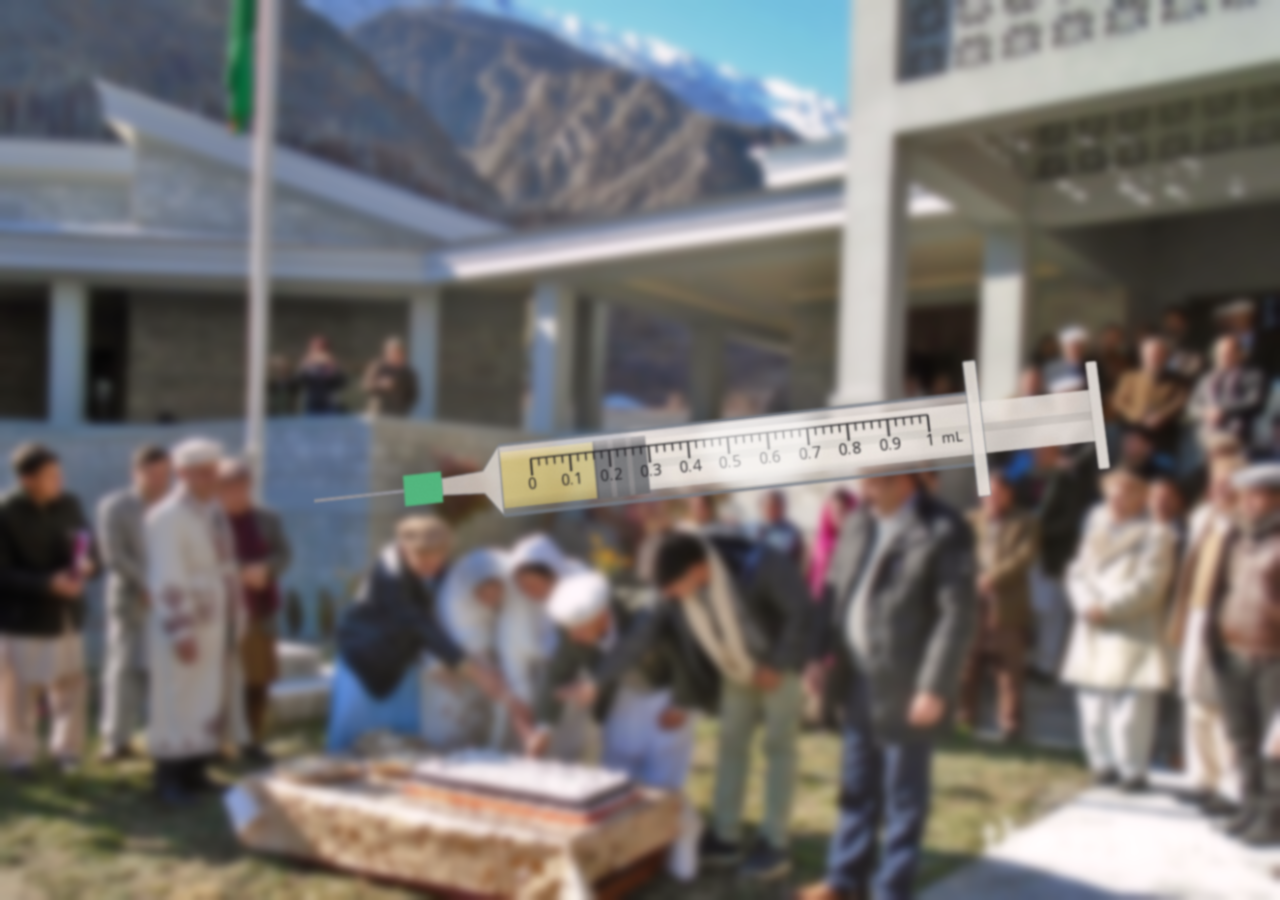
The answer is 0.16 mL
